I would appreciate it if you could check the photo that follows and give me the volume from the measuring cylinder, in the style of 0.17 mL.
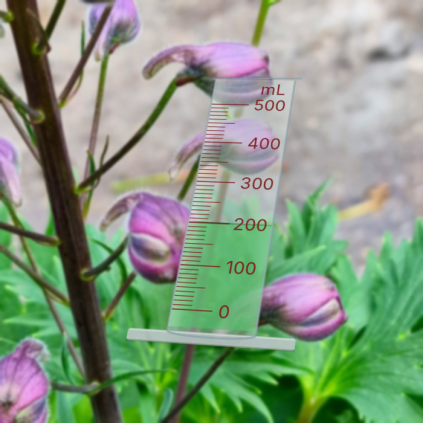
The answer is 200 mL
